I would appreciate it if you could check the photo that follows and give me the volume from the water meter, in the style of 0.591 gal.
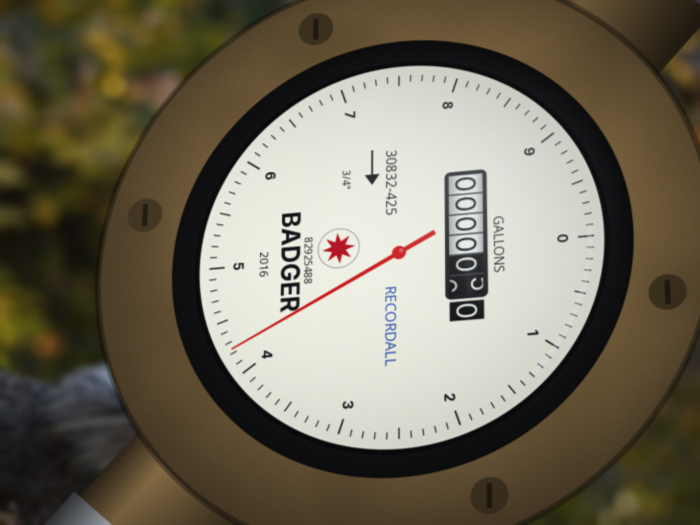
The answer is 54.2 gal
